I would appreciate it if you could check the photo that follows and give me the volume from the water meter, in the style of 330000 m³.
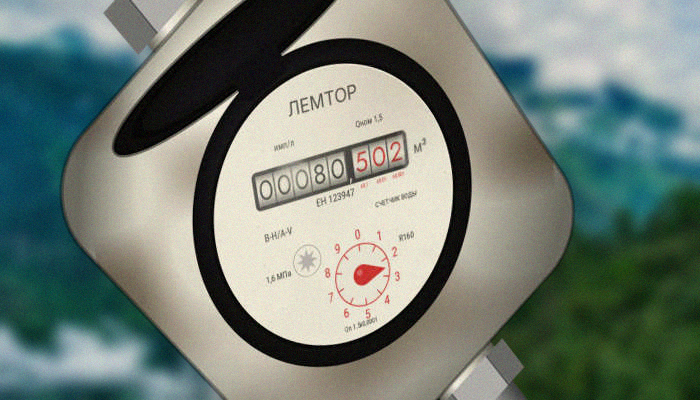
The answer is 80.5022 m³
